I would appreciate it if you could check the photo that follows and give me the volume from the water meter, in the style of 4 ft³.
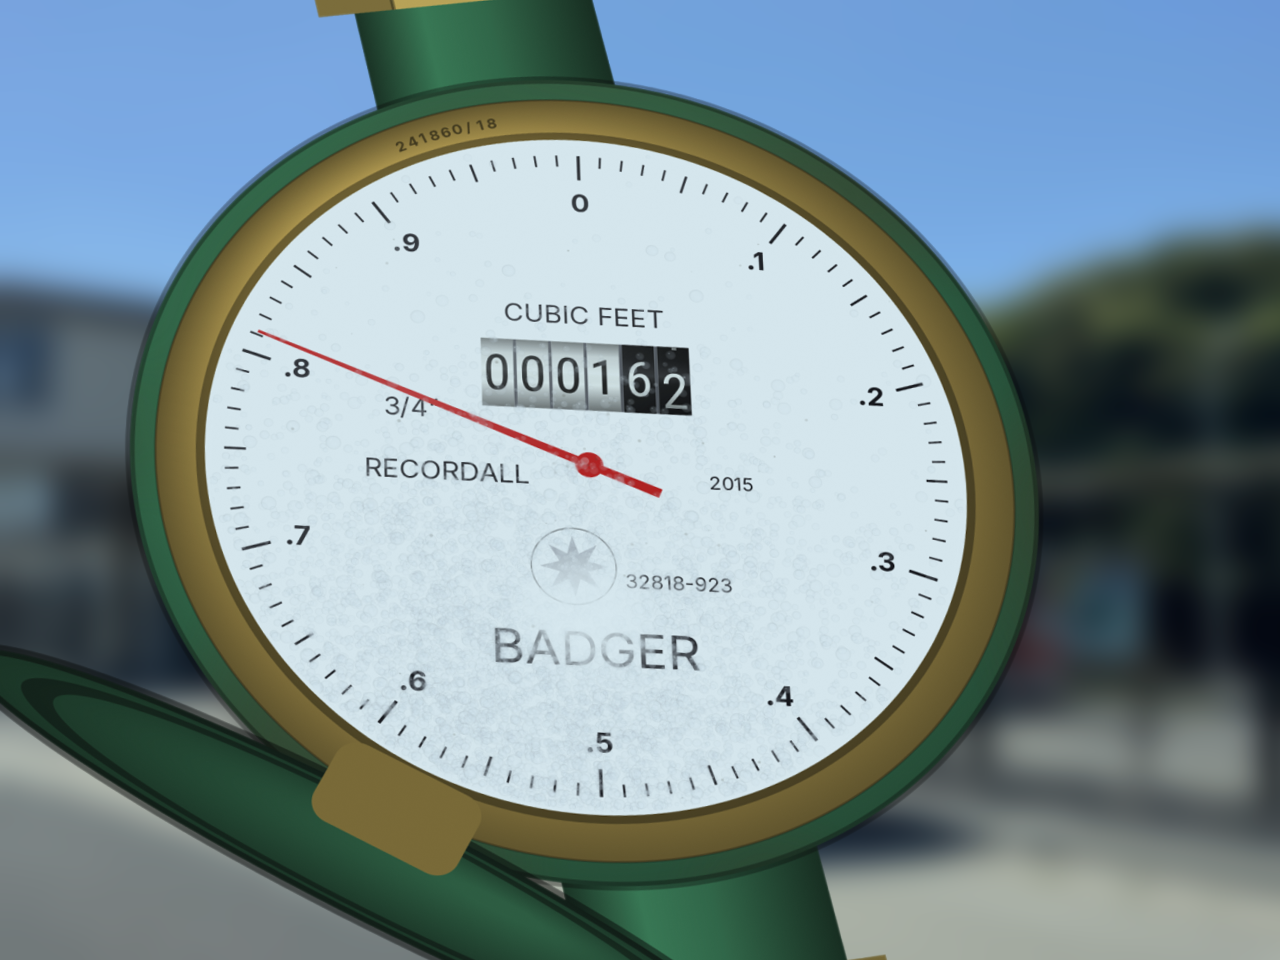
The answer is 161.81 ft³
